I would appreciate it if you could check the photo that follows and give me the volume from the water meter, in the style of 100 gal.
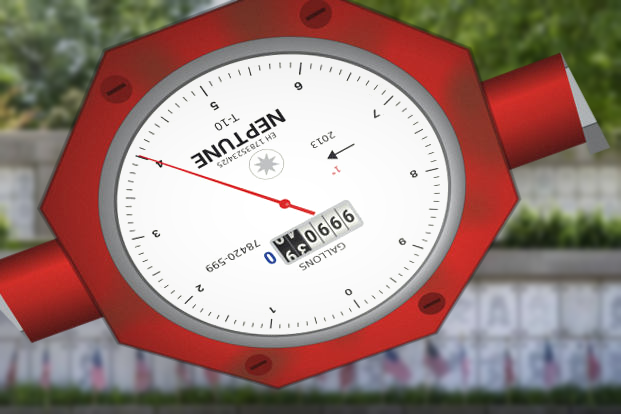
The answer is 9990394.0 gal
